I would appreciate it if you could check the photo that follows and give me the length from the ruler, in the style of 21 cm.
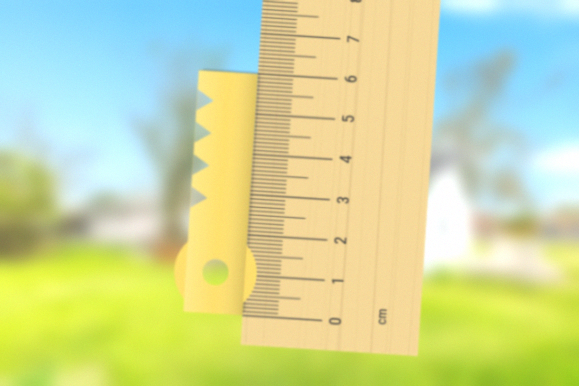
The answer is 6 cm
